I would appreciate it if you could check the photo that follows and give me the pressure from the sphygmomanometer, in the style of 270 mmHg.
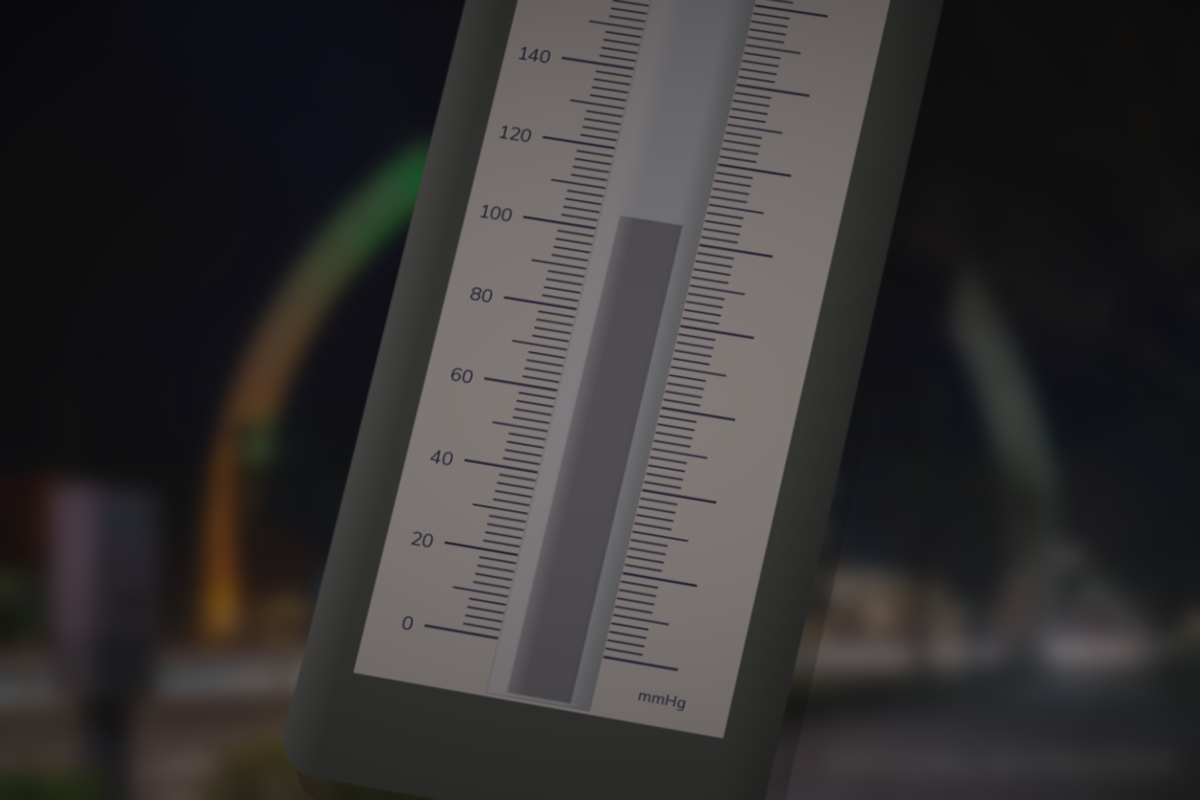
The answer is 104 mmHg
